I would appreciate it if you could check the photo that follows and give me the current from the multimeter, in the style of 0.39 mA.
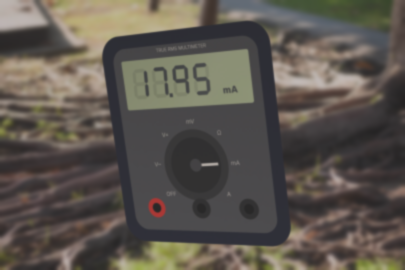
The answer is 17.95 mA
